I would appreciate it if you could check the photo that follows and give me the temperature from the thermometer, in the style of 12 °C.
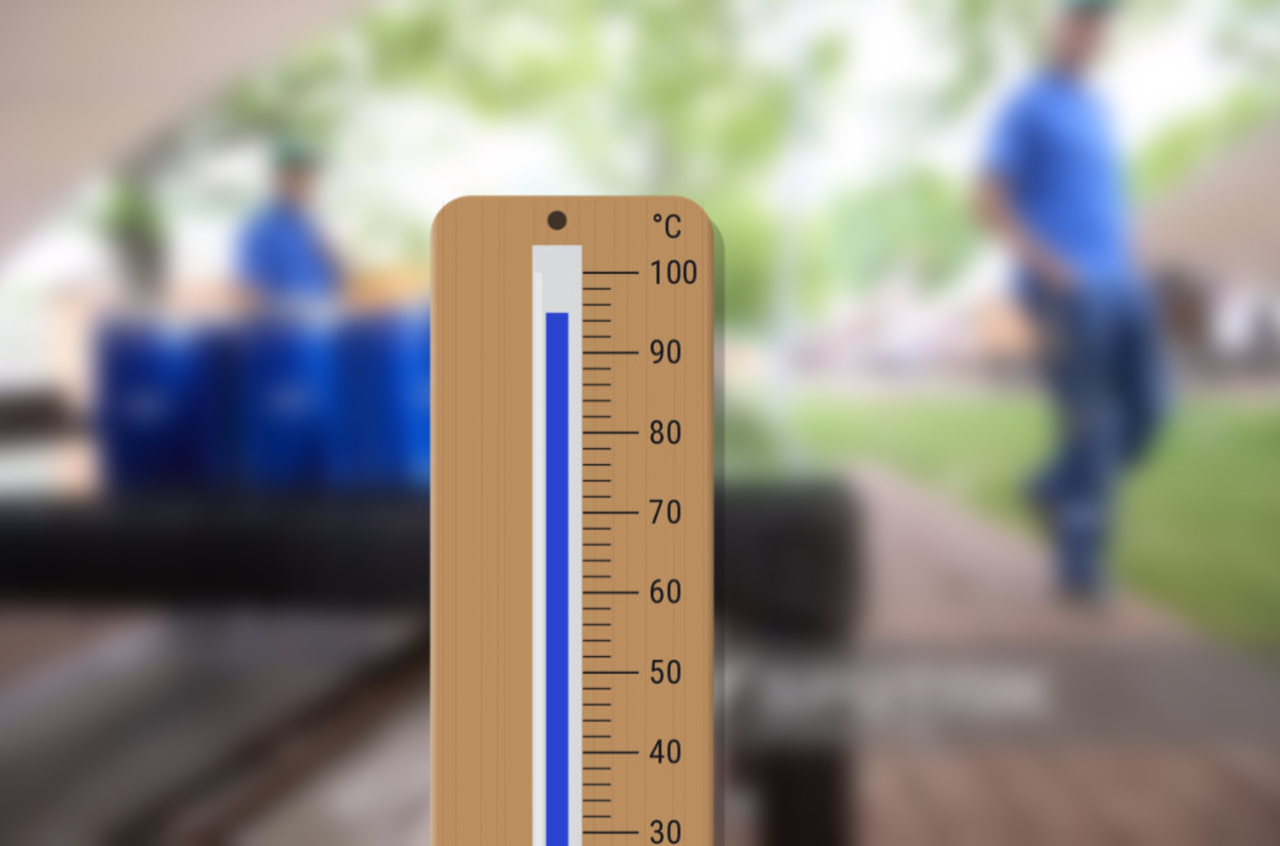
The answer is 95 °C
